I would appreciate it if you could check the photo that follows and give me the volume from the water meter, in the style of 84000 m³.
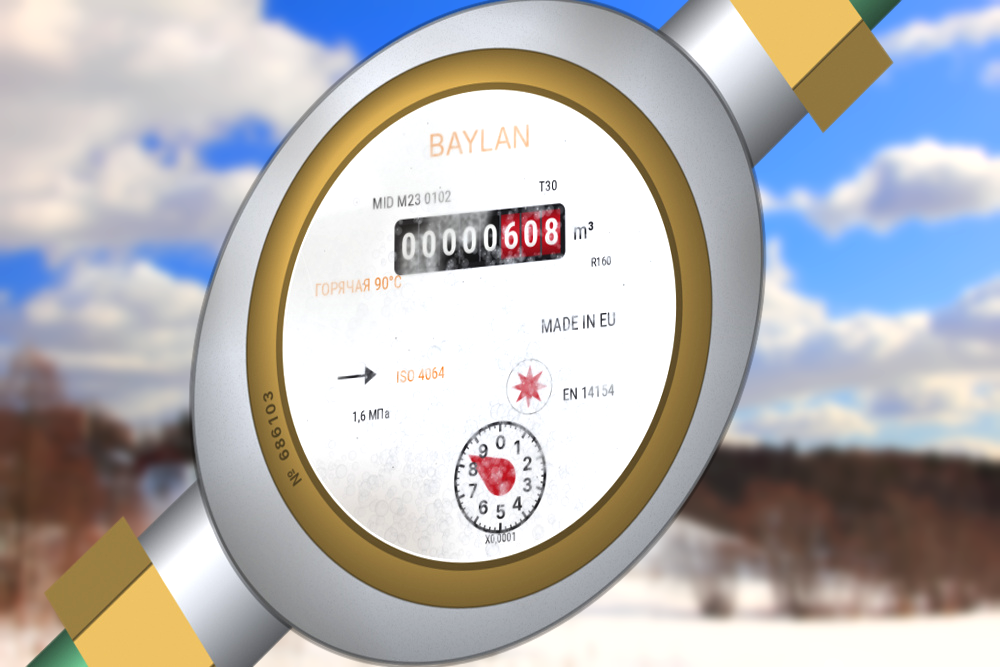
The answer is 0.6088 m³
